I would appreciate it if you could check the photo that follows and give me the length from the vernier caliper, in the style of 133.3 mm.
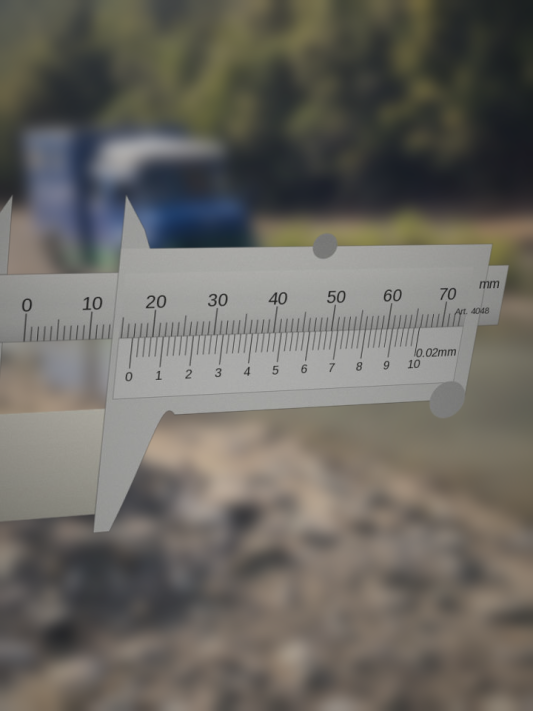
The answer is 16.8 mm
